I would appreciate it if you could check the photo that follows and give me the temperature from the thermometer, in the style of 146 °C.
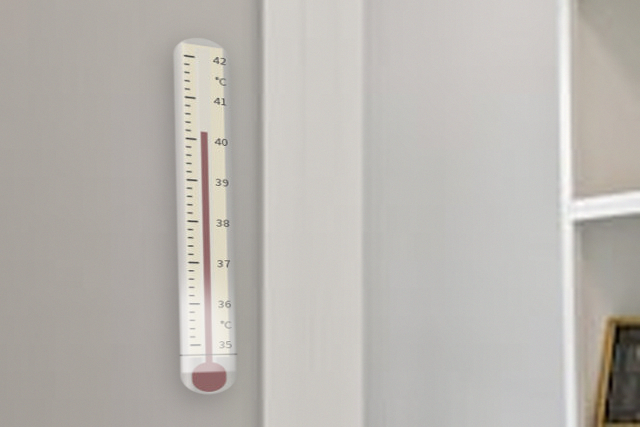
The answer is 40.2 °C
